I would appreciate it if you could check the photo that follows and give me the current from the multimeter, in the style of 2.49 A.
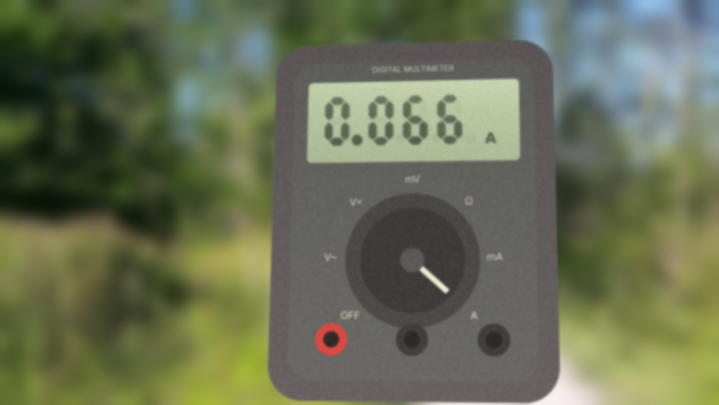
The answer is 0.066 A
